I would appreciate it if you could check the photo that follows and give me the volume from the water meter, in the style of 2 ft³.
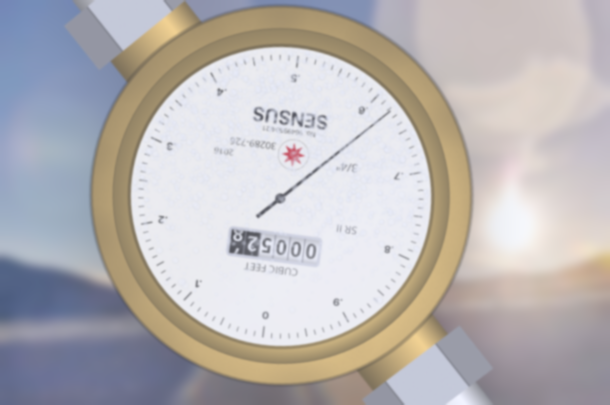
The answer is 527.62 ft³
